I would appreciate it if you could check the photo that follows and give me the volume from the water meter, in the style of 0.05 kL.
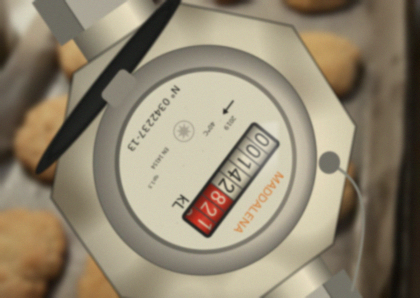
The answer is 142.821 kL
